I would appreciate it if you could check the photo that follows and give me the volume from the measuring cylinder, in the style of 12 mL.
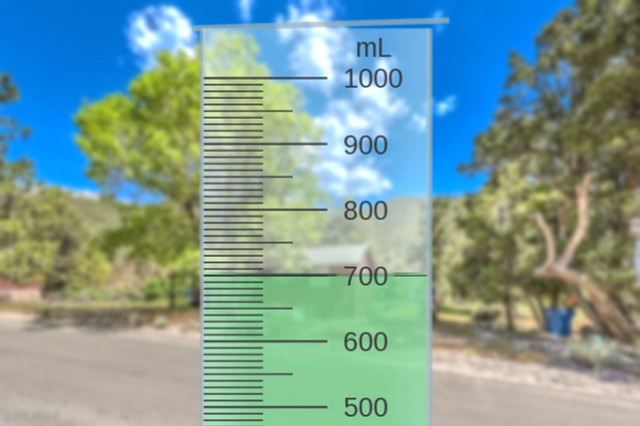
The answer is 700 mL
